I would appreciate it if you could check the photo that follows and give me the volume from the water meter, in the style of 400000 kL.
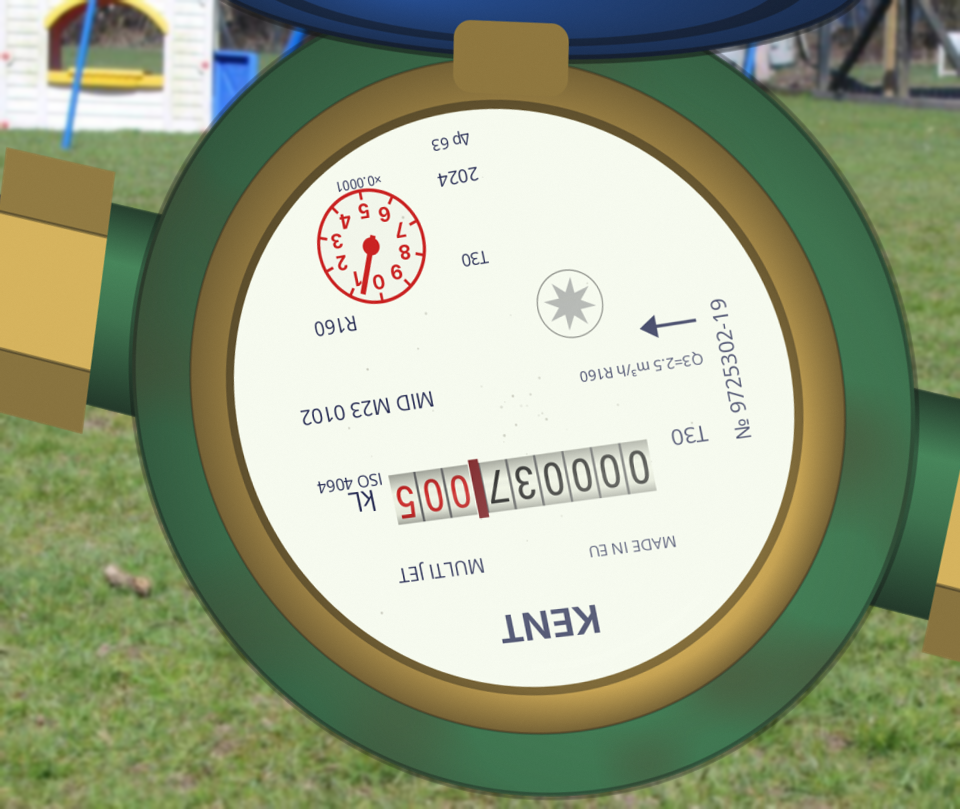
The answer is 37.0050 kL
